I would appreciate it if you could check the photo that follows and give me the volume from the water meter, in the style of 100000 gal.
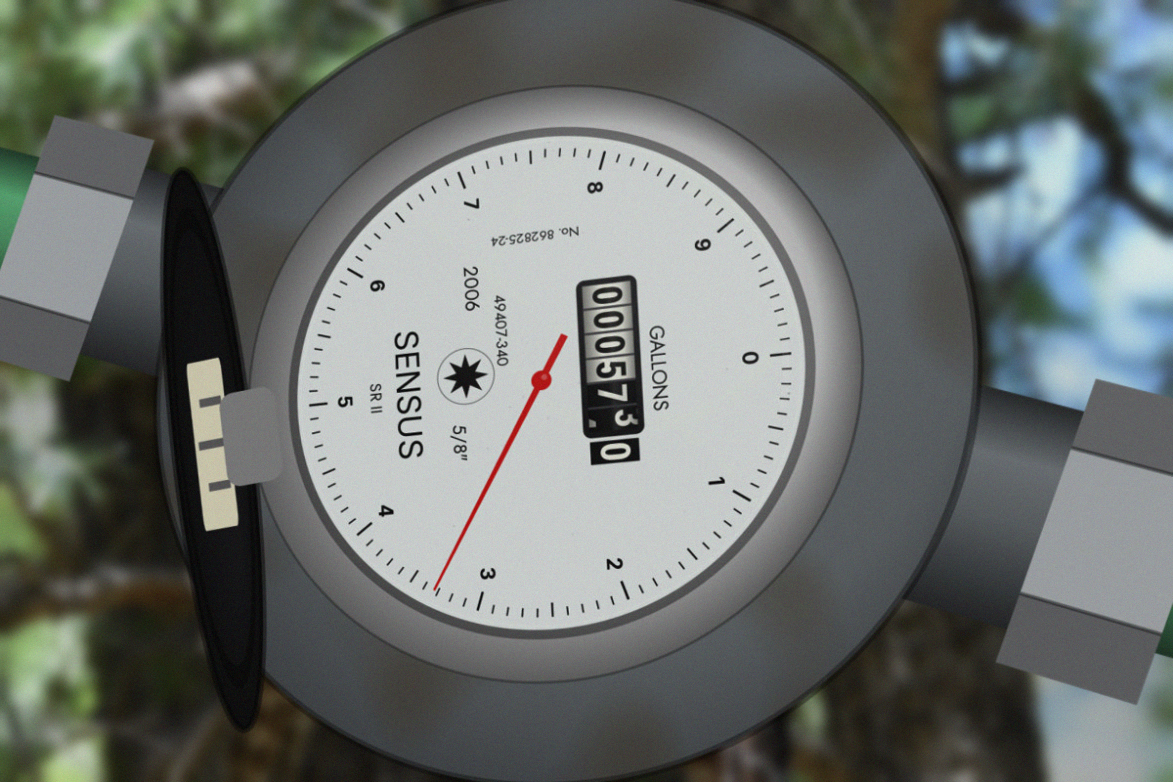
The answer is 5733.3 gal
